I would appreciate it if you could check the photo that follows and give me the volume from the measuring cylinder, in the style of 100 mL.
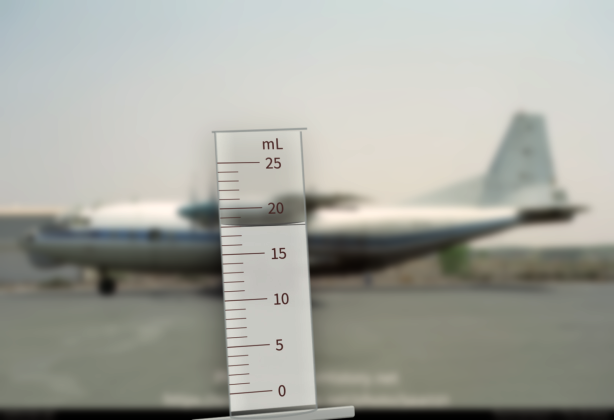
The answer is 18 mL
